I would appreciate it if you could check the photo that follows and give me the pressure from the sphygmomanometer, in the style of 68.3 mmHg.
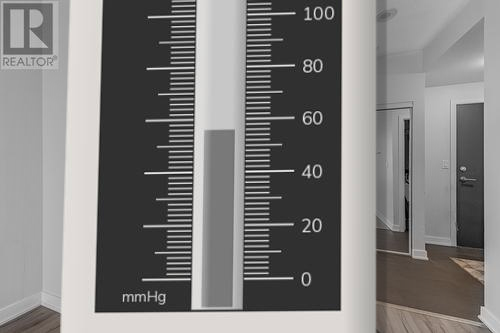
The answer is 56 mmHg
